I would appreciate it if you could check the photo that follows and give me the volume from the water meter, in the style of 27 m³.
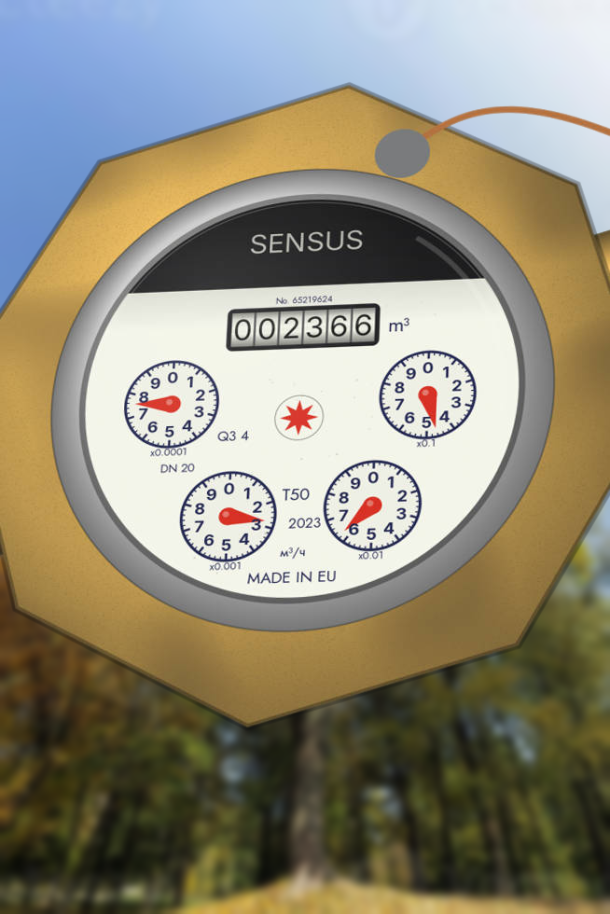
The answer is 2366.4627 m³
